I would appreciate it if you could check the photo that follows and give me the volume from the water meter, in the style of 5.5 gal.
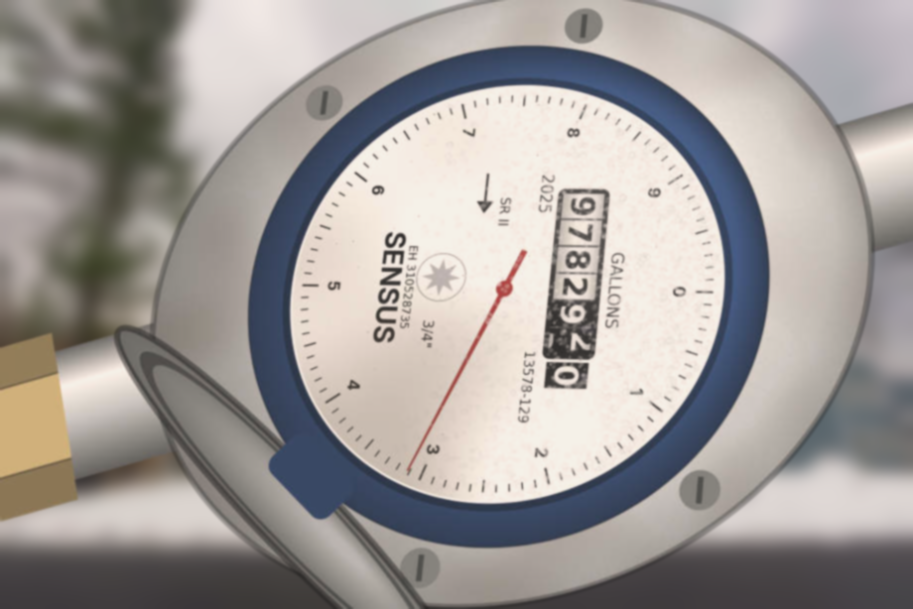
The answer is 9782923.1 gal
